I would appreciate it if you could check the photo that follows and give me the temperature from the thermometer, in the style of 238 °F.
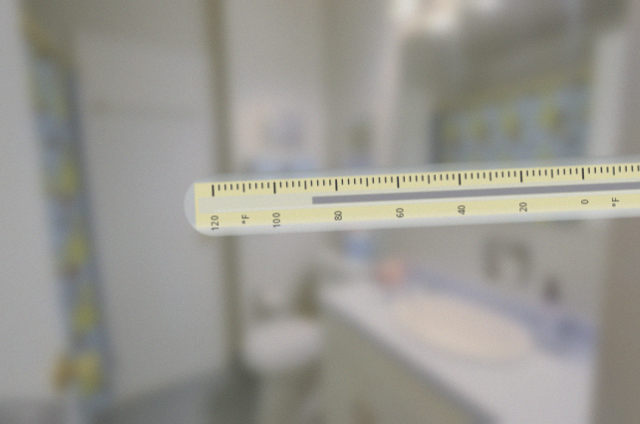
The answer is 88 °F
